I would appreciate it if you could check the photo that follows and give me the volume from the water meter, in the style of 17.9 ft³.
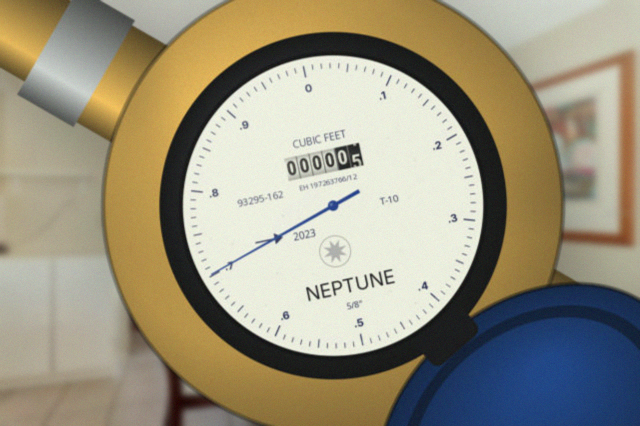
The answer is 4.70 ft³
